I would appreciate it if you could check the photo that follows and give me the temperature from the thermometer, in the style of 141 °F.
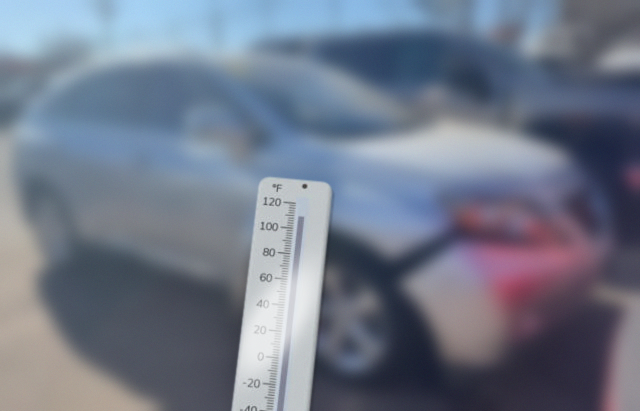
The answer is 110 °F
